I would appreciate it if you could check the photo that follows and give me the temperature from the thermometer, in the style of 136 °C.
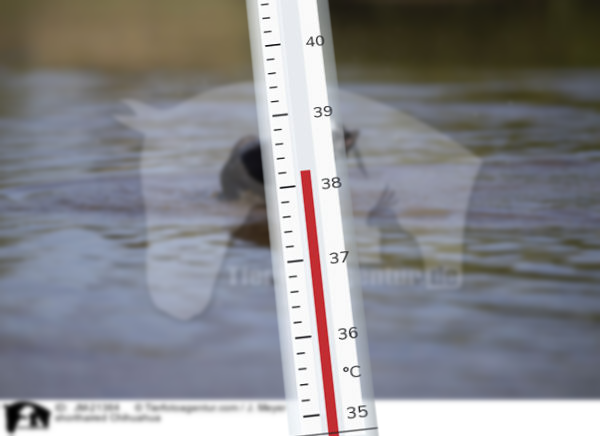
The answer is 38.2 °C
